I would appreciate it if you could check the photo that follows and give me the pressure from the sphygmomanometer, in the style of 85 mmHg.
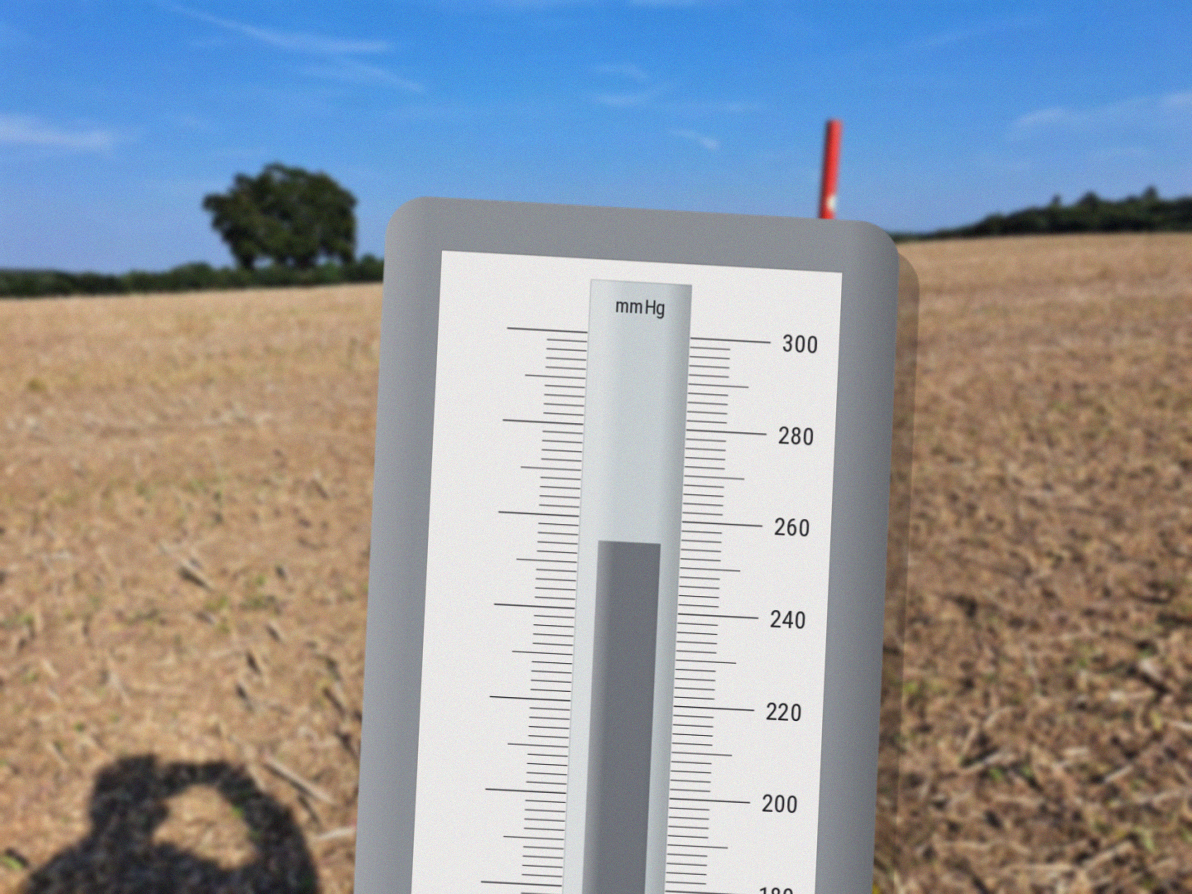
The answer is 255 mmHg
